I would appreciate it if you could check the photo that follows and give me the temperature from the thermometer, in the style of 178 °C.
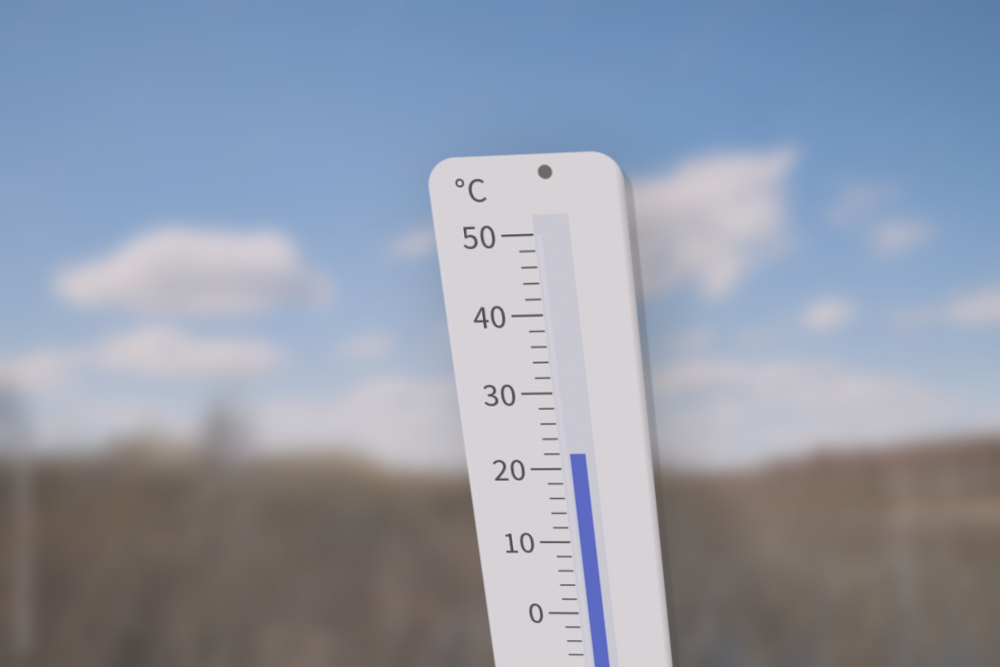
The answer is 22 °C
